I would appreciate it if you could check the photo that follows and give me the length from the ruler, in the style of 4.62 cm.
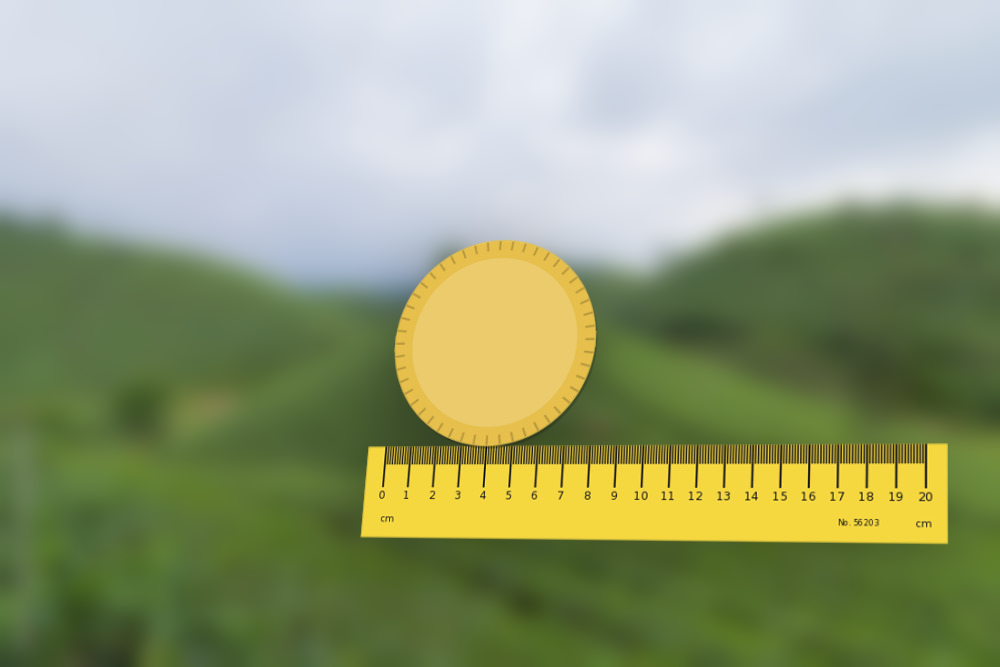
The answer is 8 cm
